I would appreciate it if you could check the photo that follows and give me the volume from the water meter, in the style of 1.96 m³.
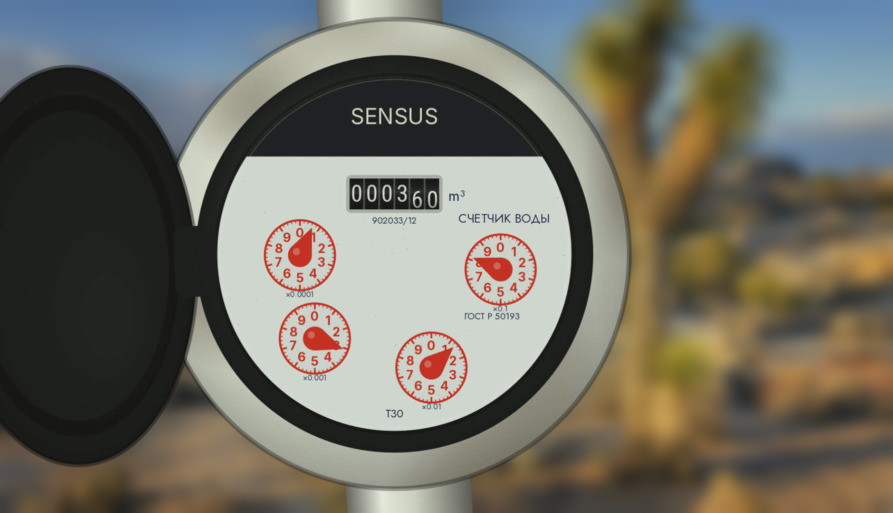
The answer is 359.8130 m³
